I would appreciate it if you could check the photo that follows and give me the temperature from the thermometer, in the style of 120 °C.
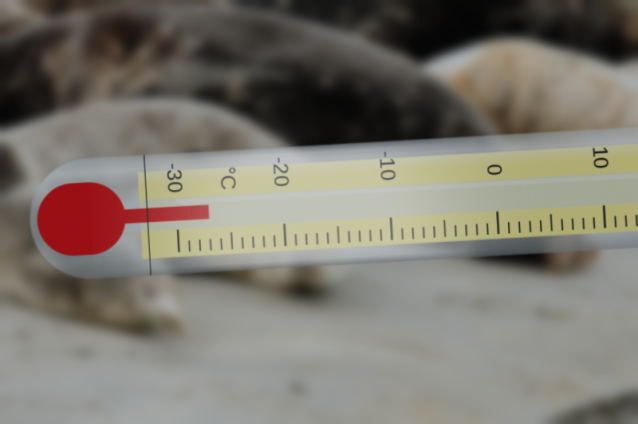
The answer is -27 °C
